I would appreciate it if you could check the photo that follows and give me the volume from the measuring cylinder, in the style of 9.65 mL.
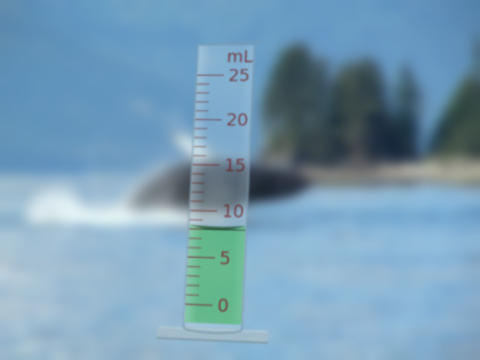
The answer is 8 mL
